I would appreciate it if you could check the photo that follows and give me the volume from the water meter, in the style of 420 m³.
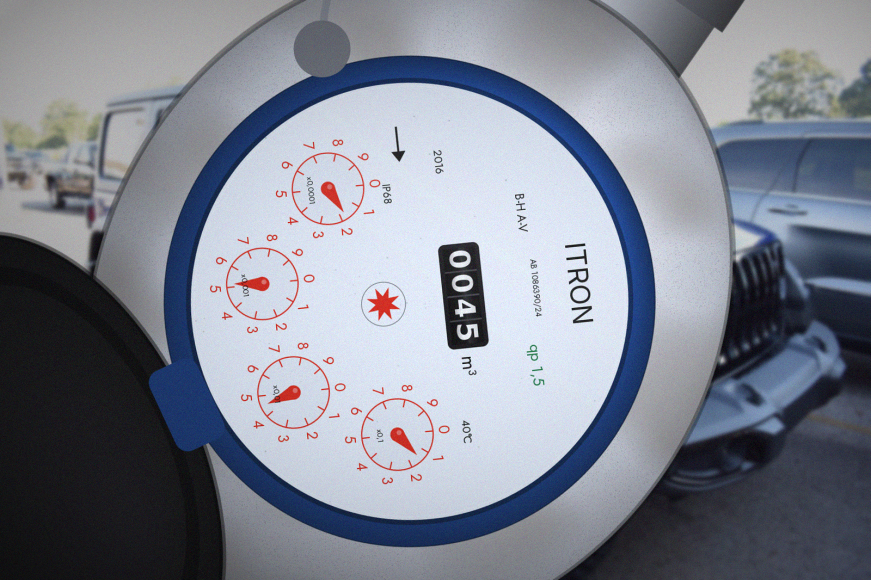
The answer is 45.1451 m³
